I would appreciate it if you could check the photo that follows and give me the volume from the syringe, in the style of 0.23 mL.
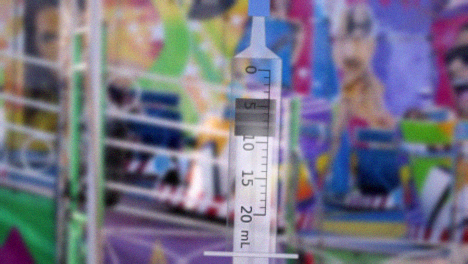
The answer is 4 mL
